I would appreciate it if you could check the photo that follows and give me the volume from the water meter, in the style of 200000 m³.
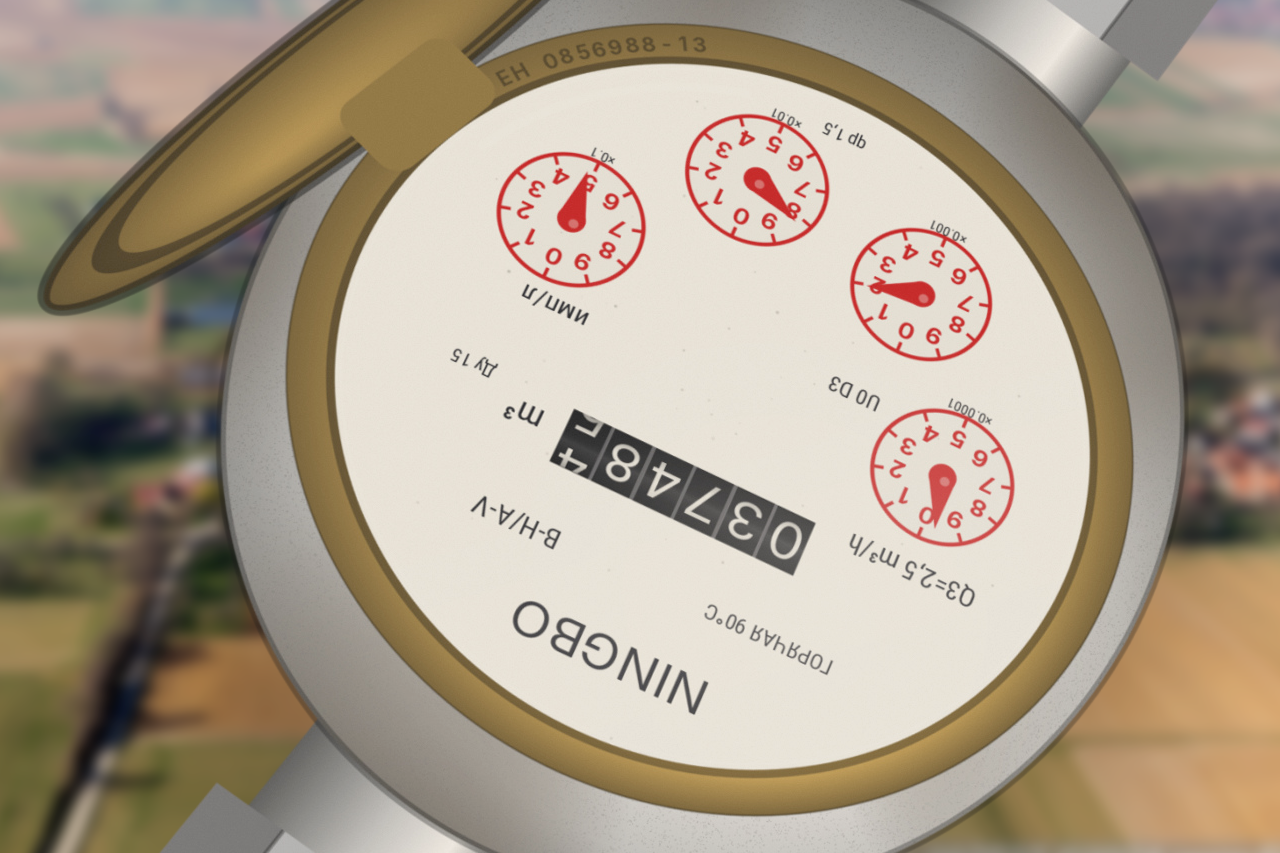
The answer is 37484.4819 m³
